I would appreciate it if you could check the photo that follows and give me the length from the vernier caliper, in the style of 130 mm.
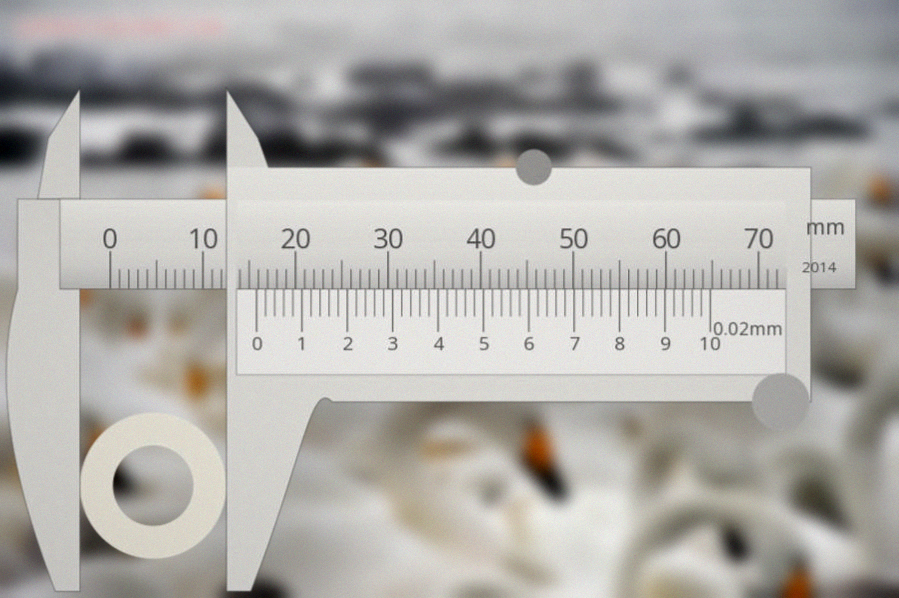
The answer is 15.8 mm
